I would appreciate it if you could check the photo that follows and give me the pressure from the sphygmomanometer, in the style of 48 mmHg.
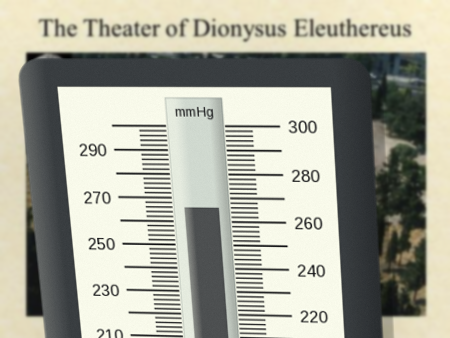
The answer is 266 mmHg
